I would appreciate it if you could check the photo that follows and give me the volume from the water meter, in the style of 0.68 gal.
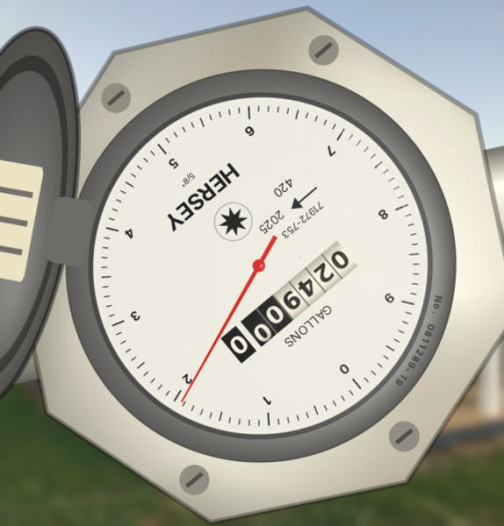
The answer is 249001.9 gal
